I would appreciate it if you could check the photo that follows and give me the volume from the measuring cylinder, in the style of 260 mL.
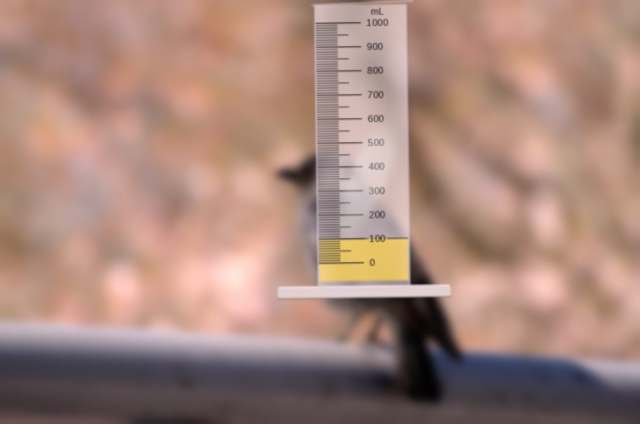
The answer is 100 mL
